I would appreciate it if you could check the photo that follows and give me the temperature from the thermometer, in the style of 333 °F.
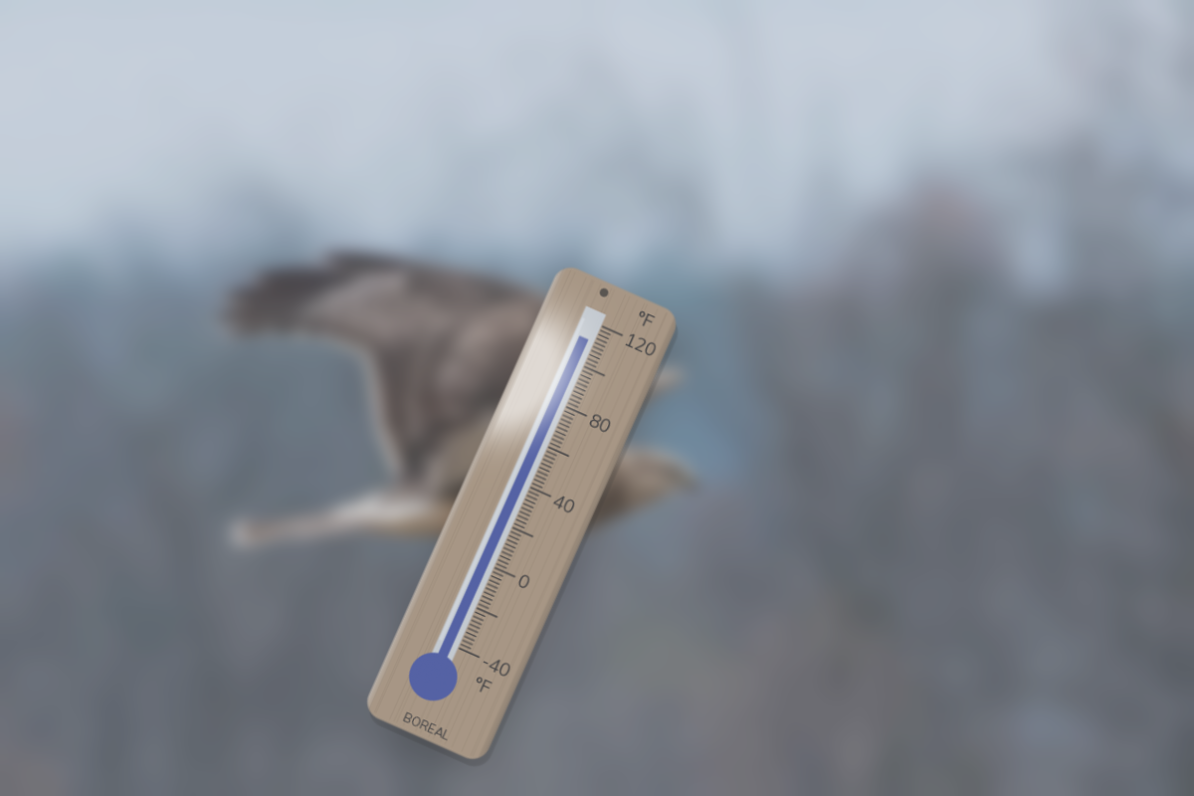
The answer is 112 °F
